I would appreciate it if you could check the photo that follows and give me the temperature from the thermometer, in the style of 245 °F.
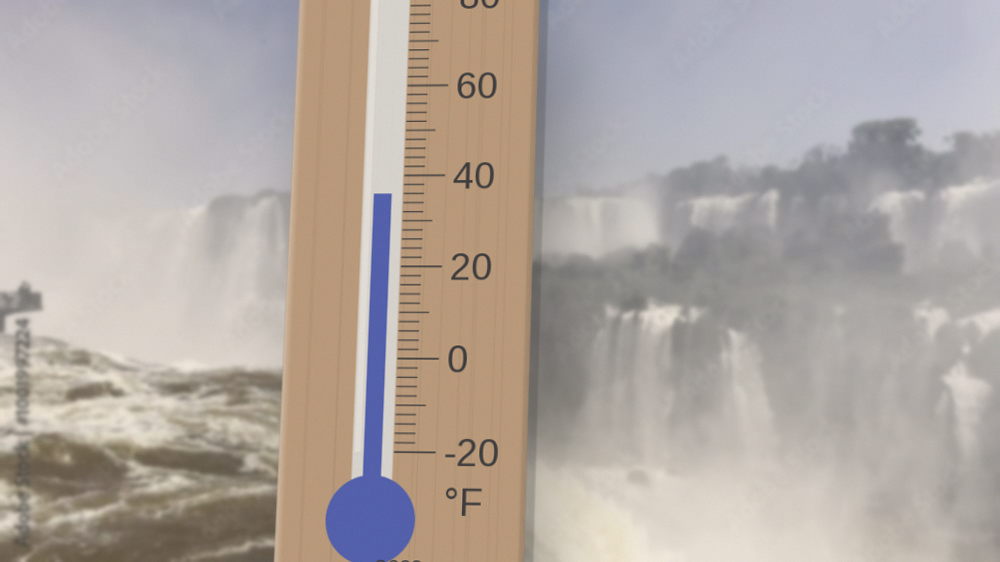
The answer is 36 °F
